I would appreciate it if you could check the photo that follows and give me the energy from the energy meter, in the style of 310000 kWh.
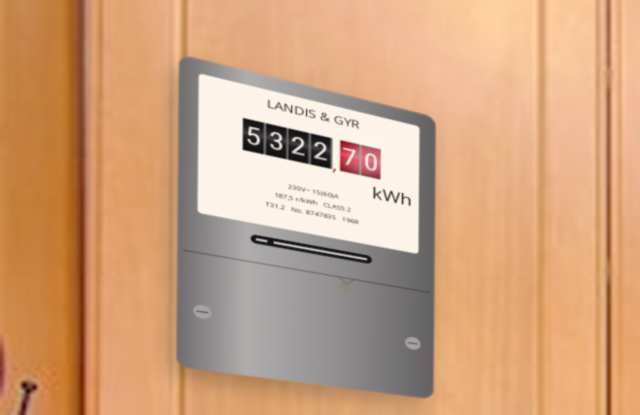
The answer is 5322.70 kWh
